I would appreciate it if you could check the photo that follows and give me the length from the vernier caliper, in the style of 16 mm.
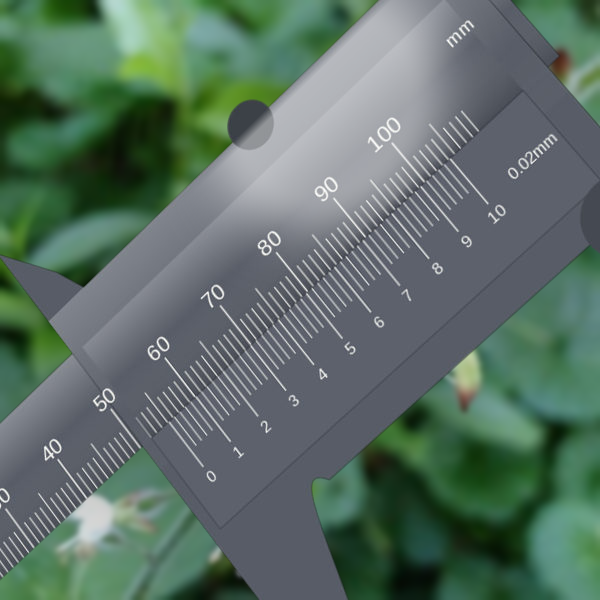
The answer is 55.2 mm
